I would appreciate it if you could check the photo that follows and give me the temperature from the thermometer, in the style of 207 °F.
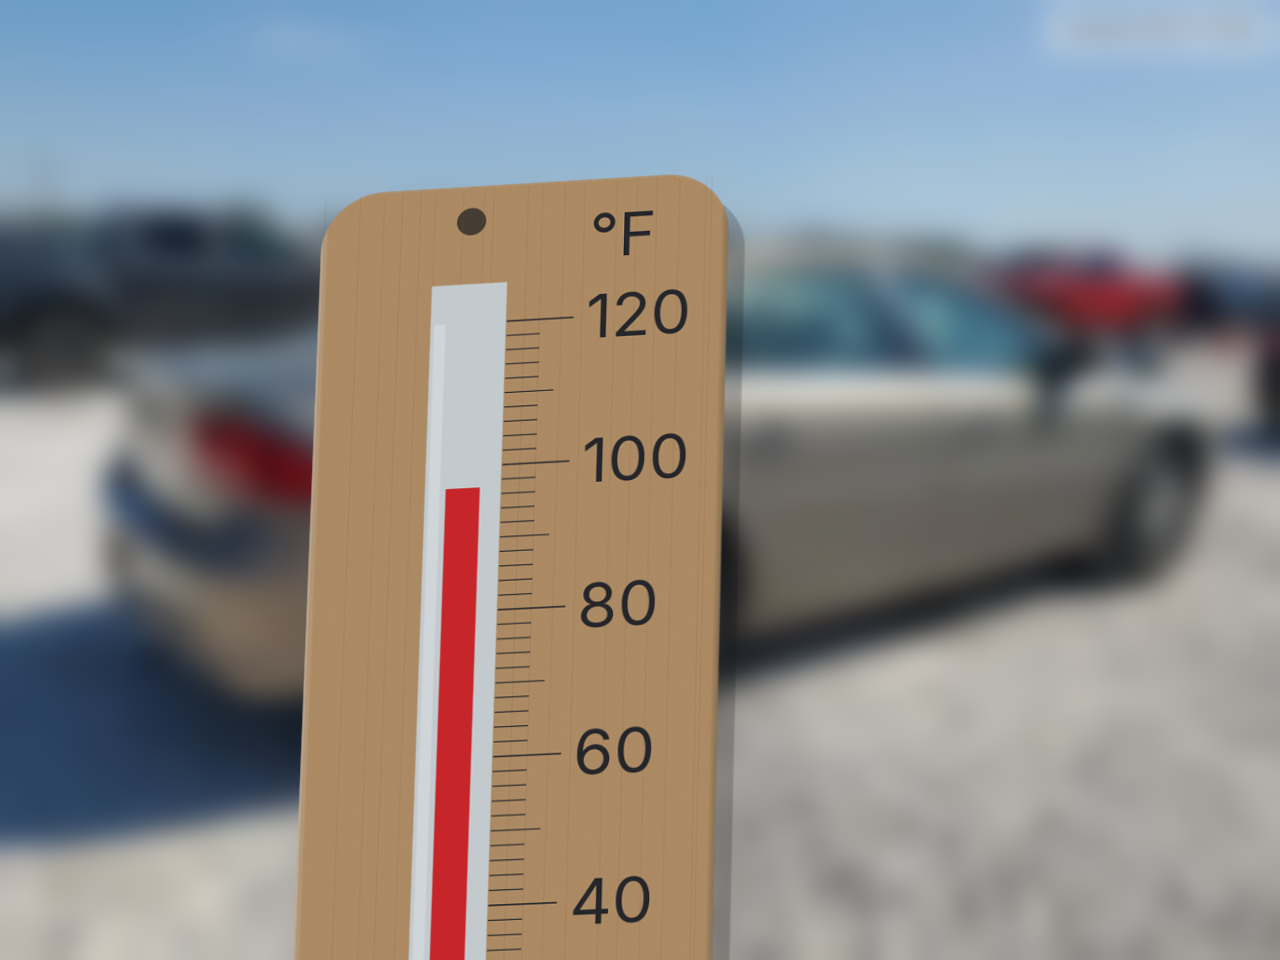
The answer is 97 °F
